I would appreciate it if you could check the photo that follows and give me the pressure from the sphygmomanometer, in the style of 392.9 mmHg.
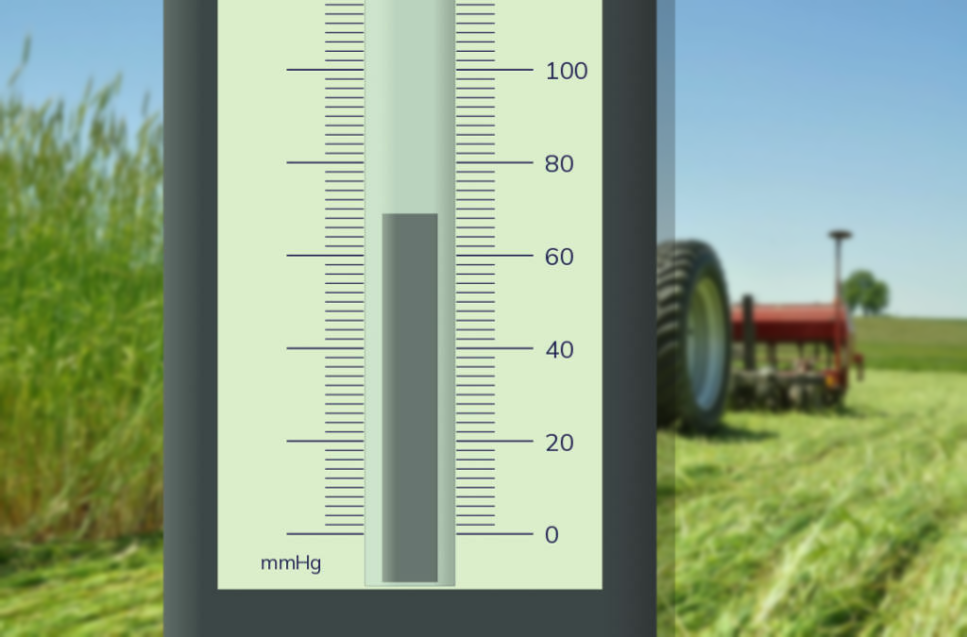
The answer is 69 mmHg
